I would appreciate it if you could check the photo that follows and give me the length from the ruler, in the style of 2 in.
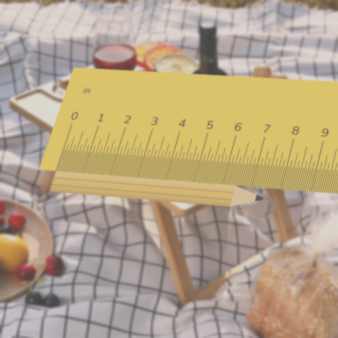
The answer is 7.5 in
